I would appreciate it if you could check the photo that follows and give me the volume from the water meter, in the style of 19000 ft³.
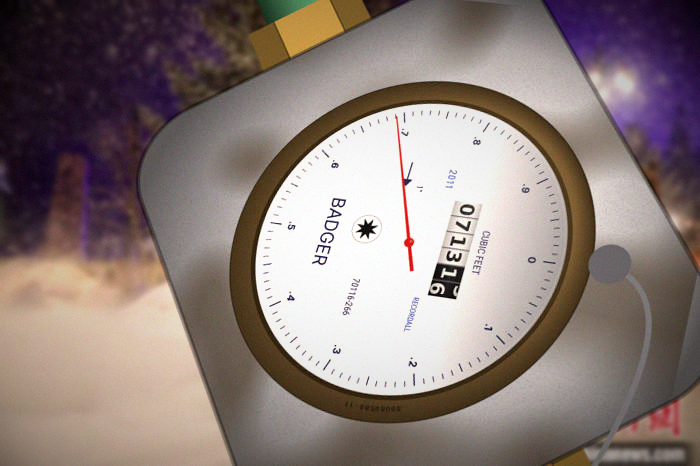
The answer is 71315.69 ft³
